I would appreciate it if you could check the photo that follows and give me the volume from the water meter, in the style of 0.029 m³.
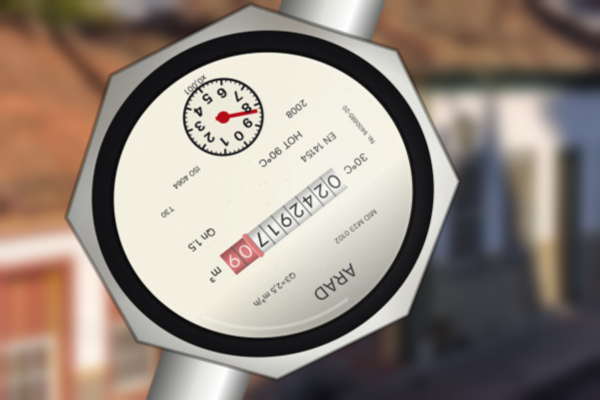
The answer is 242917.098 m³
